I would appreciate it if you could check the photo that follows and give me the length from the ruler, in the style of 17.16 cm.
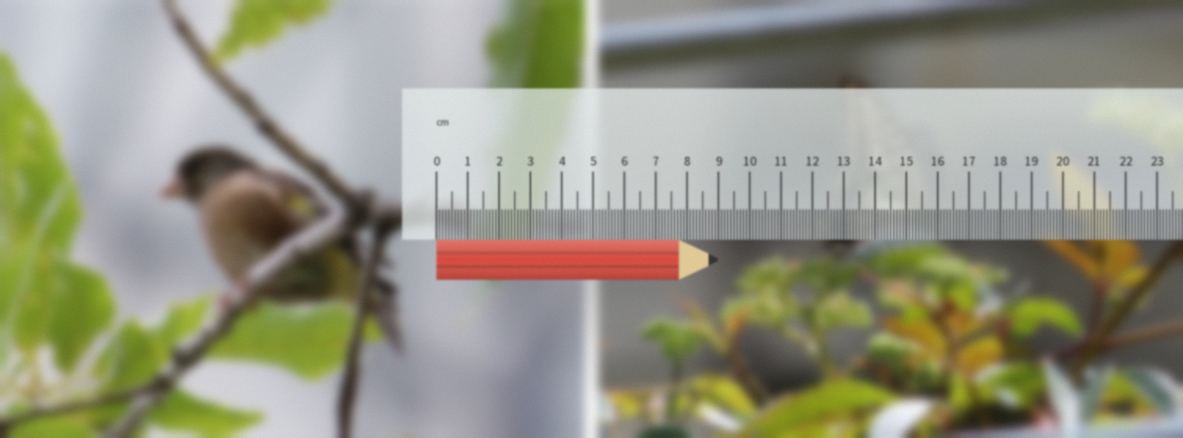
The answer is 9 cm
